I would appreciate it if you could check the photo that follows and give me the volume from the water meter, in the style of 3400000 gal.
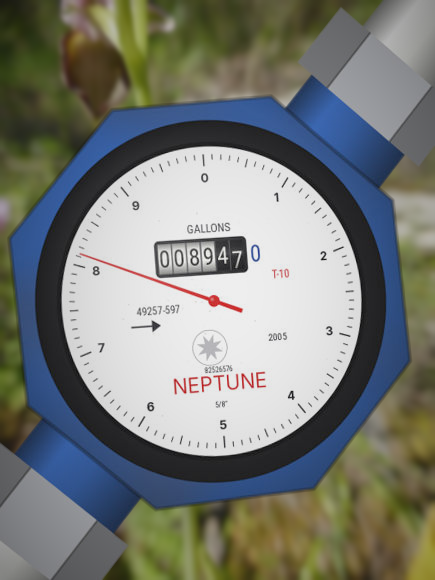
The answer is 89468.1 gal
